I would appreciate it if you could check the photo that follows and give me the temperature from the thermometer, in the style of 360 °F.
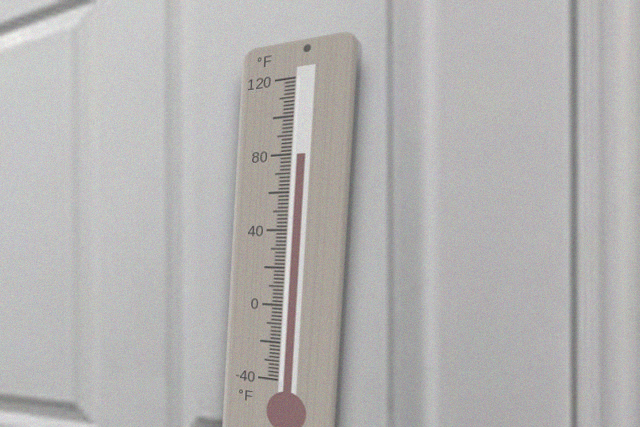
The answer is 80 °F
